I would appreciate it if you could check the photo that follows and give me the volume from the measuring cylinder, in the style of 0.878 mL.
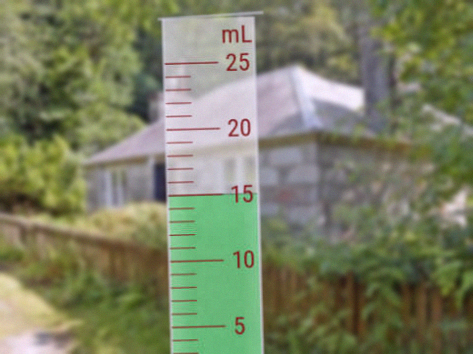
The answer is 15 mL
